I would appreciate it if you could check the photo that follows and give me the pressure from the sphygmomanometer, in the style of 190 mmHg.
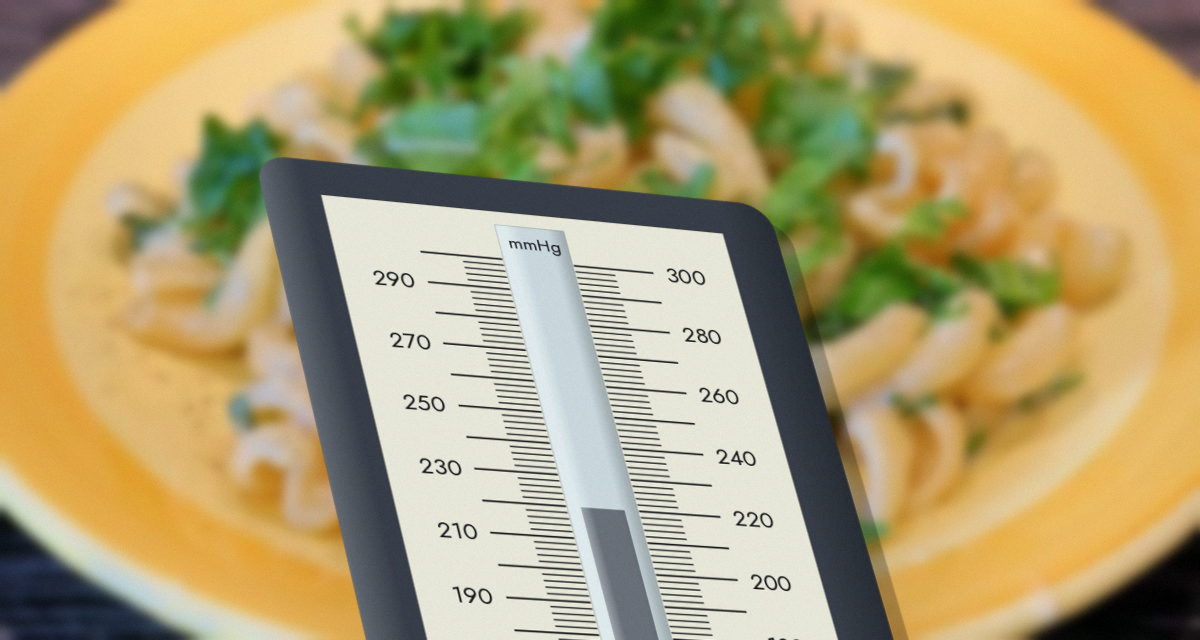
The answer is 220 mmHg
